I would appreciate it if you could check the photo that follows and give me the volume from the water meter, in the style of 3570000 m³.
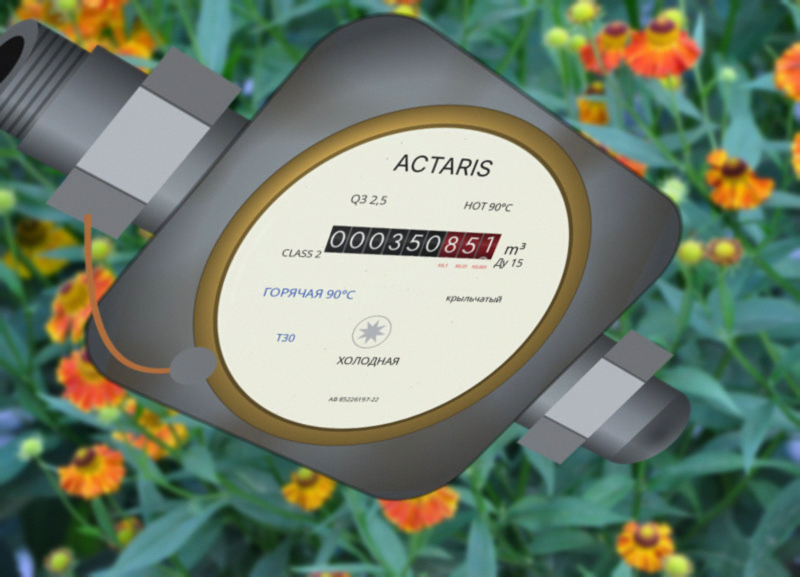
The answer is 350.851 m³
